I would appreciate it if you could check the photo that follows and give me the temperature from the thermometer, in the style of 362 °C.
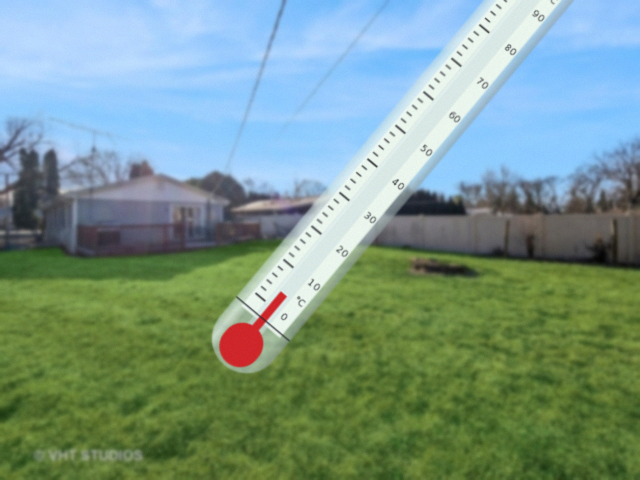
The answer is 4 °C
